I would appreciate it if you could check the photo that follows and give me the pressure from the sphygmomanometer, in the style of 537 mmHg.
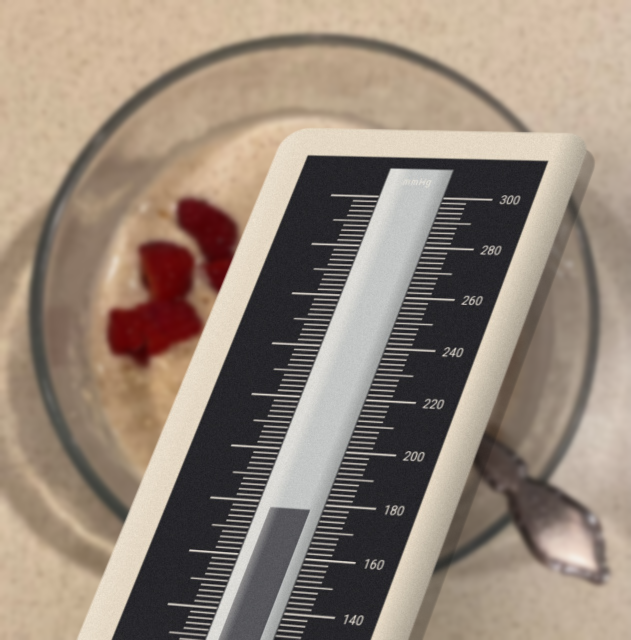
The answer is 178 mmHg
